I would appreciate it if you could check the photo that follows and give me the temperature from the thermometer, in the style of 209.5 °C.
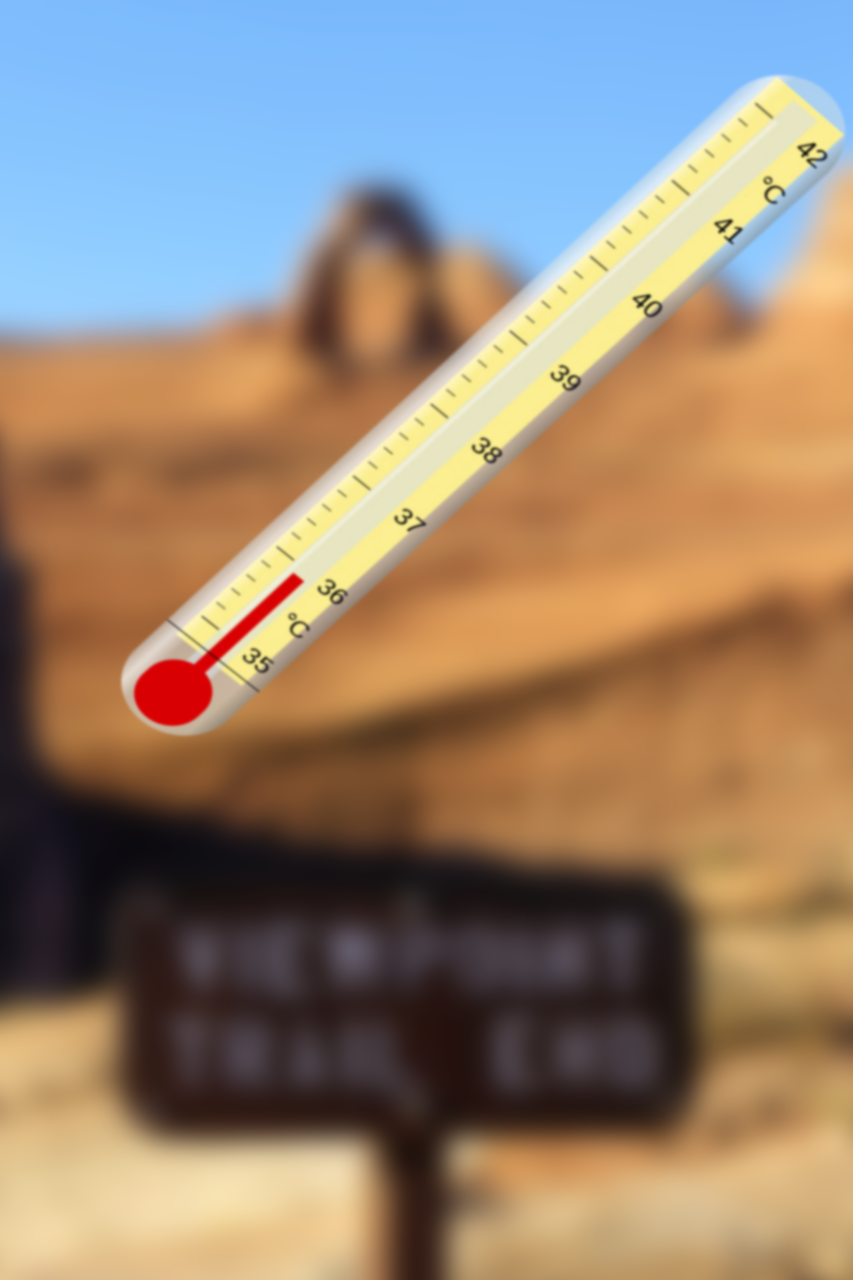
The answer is 35.9 °C
